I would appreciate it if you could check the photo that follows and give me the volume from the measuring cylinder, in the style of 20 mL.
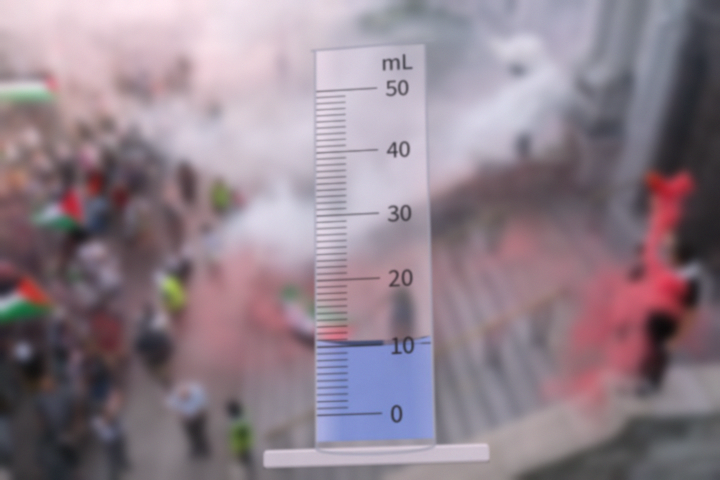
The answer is 10 mL
